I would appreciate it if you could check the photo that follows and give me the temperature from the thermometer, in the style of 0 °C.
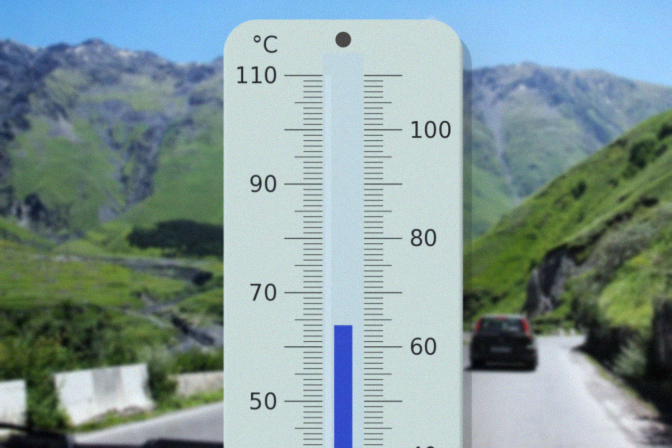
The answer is 64 °C
